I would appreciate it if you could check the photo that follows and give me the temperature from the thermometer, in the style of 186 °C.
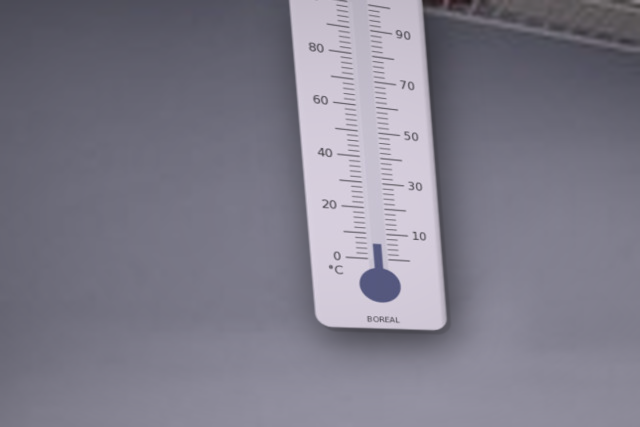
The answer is 6 °C
